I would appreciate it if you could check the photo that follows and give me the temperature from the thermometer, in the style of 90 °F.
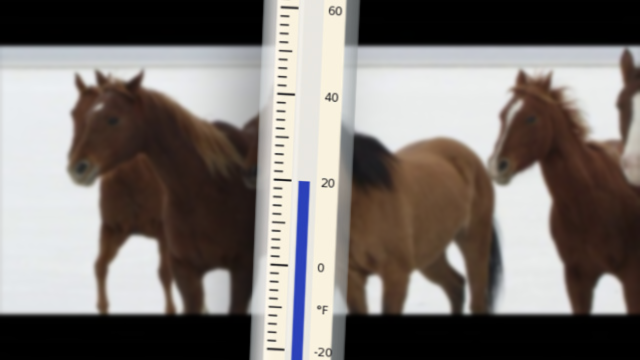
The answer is 20 °F
